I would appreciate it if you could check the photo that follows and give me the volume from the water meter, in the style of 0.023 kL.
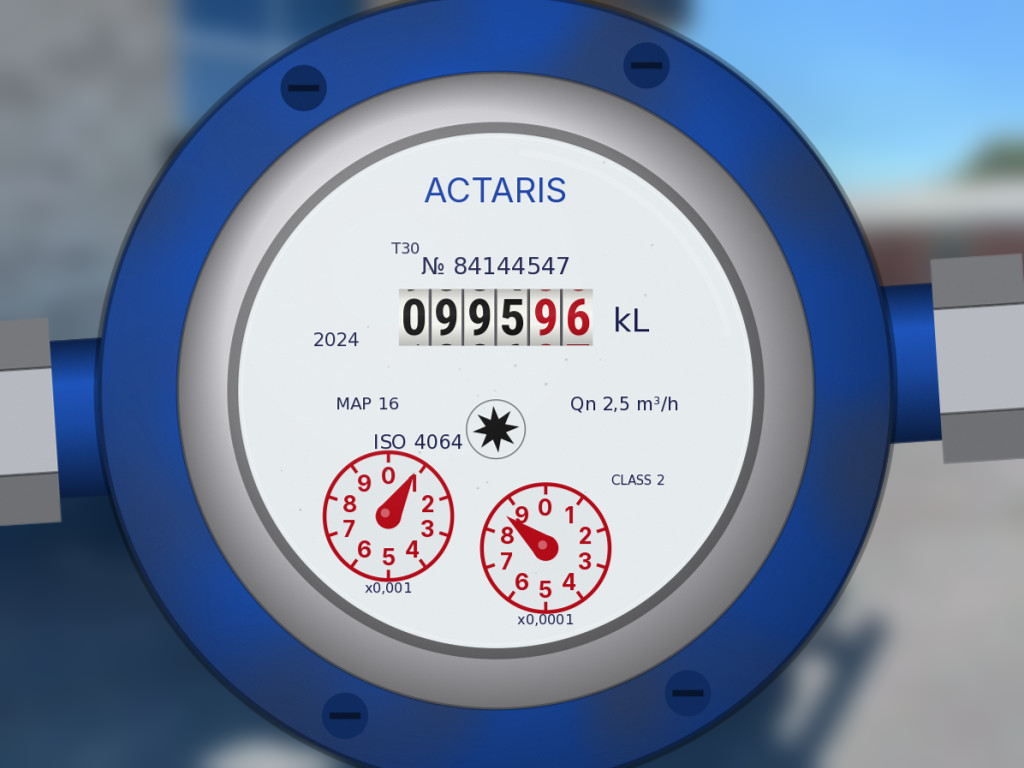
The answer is 995.9608 kL
